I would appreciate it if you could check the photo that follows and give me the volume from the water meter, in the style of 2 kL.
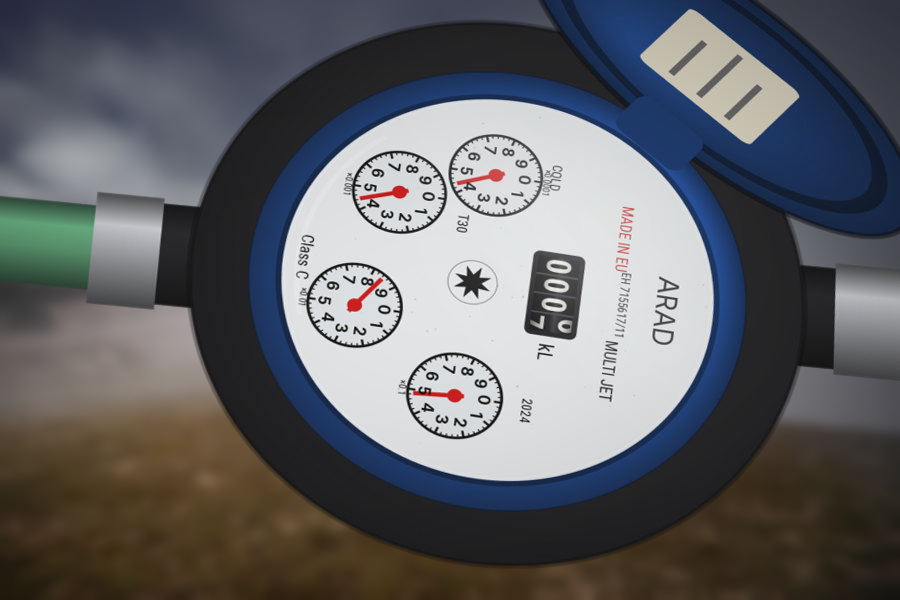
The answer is 6.4844 kL
